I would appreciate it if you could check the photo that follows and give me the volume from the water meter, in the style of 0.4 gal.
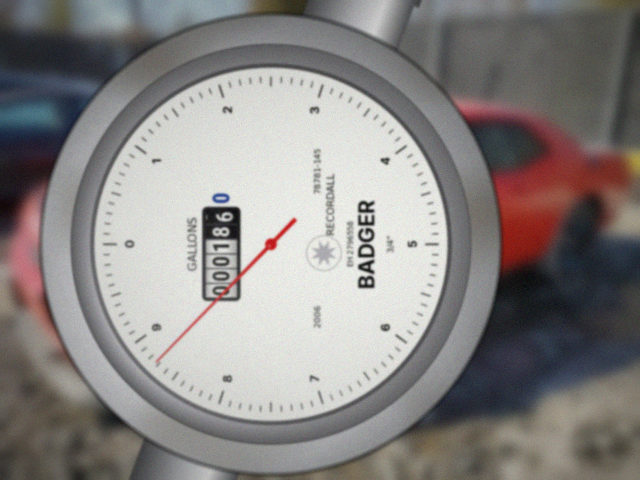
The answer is 1858.7 gal
